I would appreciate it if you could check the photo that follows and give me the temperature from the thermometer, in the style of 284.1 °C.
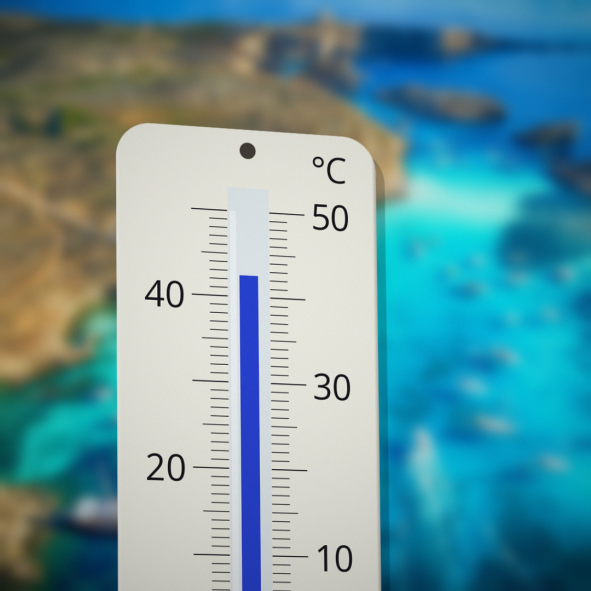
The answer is 42.5 °C
